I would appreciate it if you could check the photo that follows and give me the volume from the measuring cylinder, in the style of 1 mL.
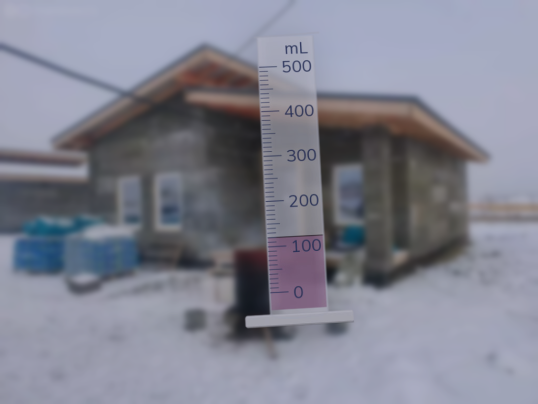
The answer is 120 mL
